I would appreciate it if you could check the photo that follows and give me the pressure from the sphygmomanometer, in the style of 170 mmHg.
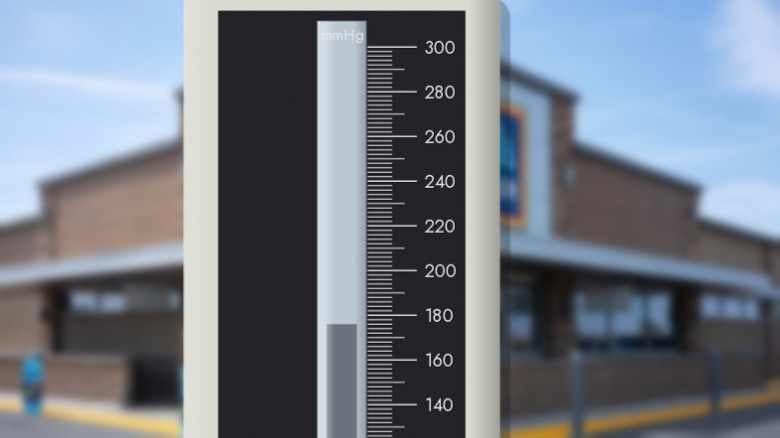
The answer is 176 mmHg
